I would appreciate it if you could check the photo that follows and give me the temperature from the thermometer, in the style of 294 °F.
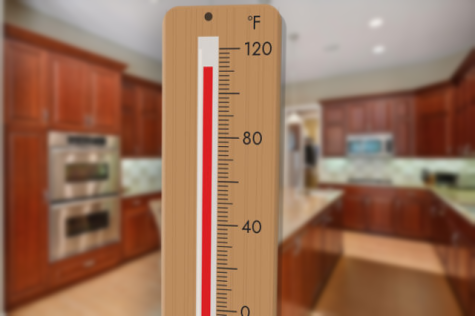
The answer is 112 °F
